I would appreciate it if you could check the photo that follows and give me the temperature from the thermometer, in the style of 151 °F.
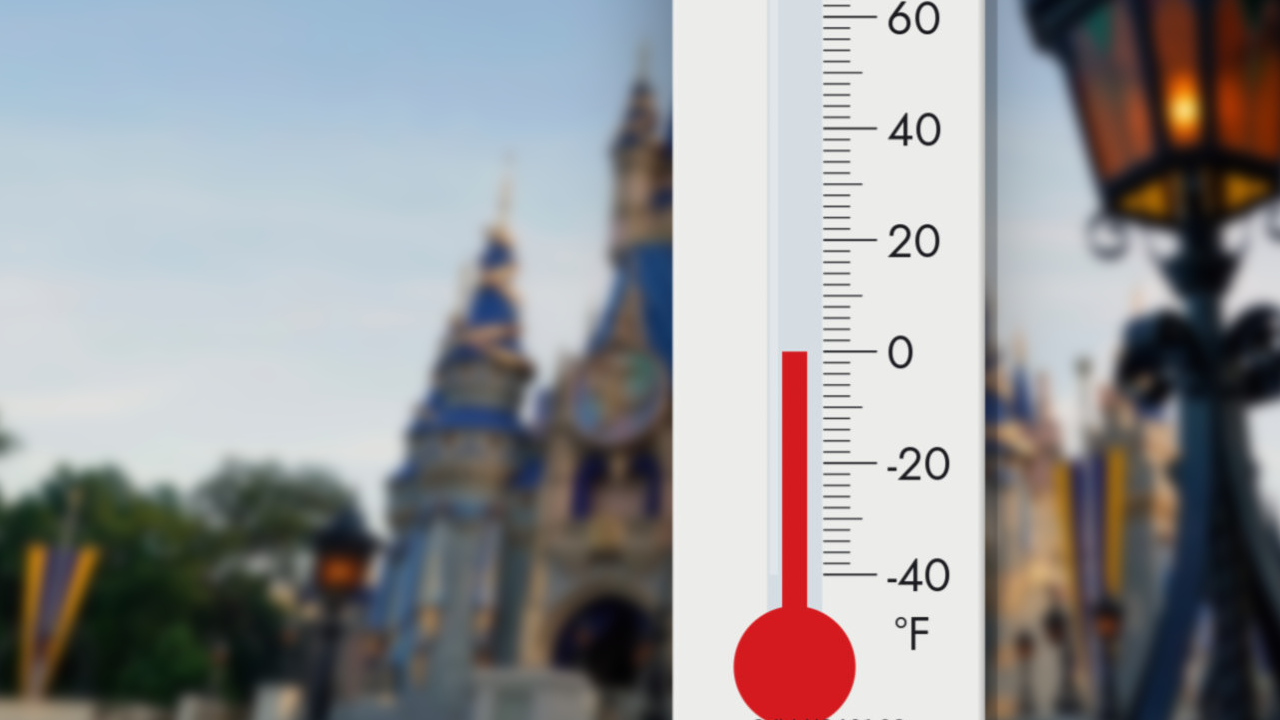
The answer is 0 °F
